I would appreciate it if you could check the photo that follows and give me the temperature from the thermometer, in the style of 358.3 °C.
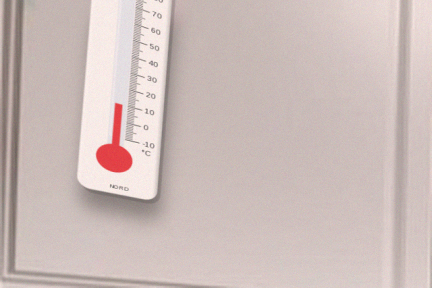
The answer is 10 °C
